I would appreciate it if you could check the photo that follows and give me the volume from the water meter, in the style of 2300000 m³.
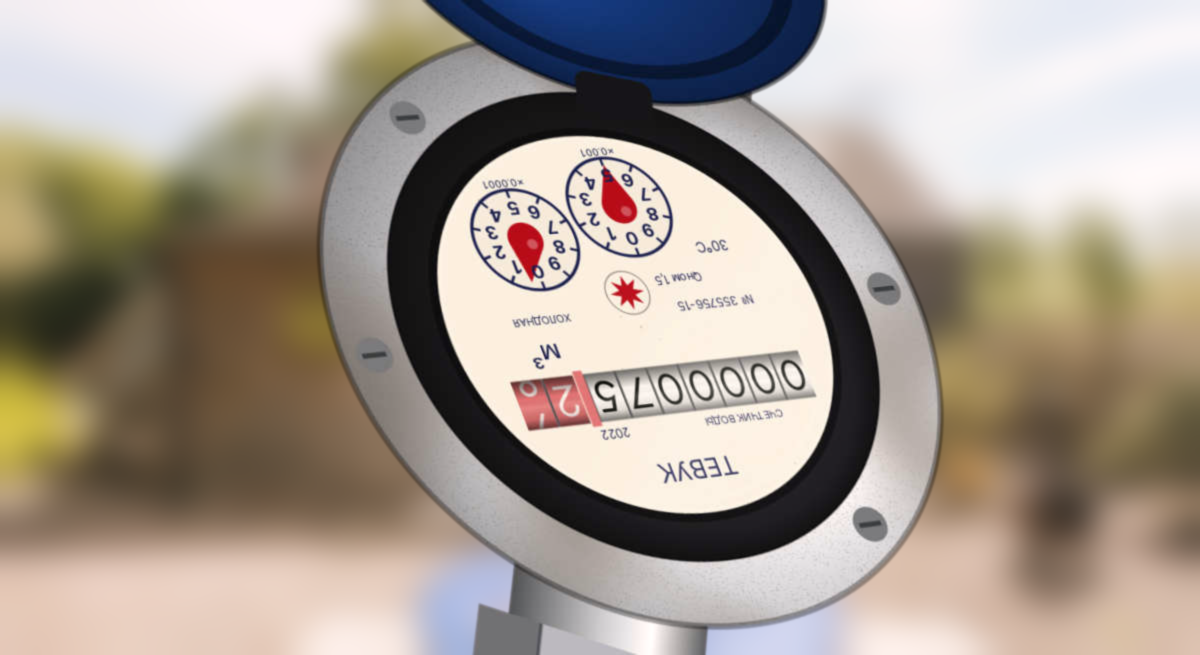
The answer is 75.2750 m³
